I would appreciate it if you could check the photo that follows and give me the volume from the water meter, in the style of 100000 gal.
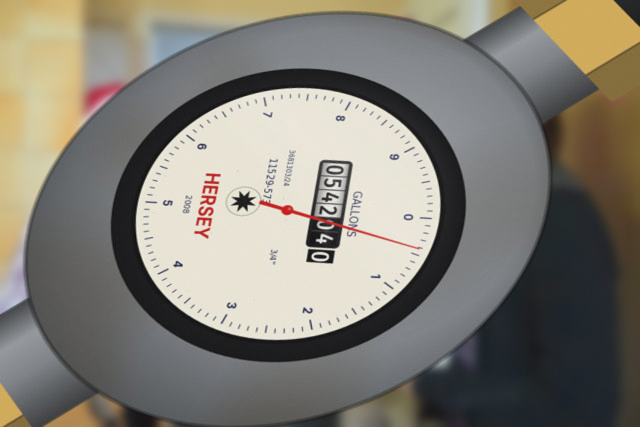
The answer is 542040.4 gal
